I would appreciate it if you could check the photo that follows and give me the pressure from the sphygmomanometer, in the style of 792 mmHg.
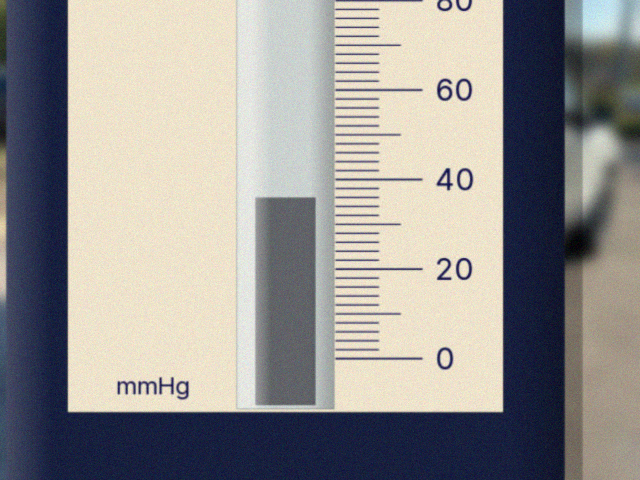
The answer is 36 mmHg
